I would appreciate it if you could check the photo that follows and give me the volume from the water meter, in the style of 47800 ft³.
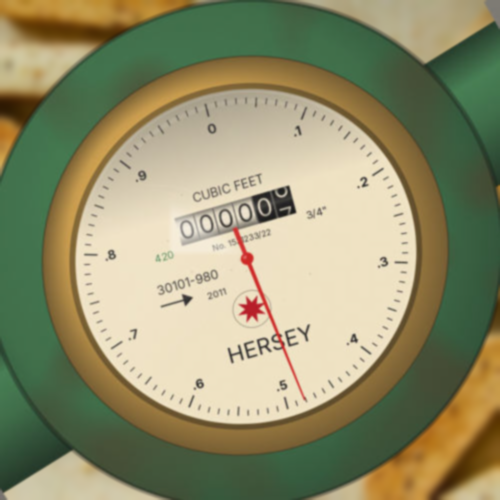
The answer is 6.48 ft³
